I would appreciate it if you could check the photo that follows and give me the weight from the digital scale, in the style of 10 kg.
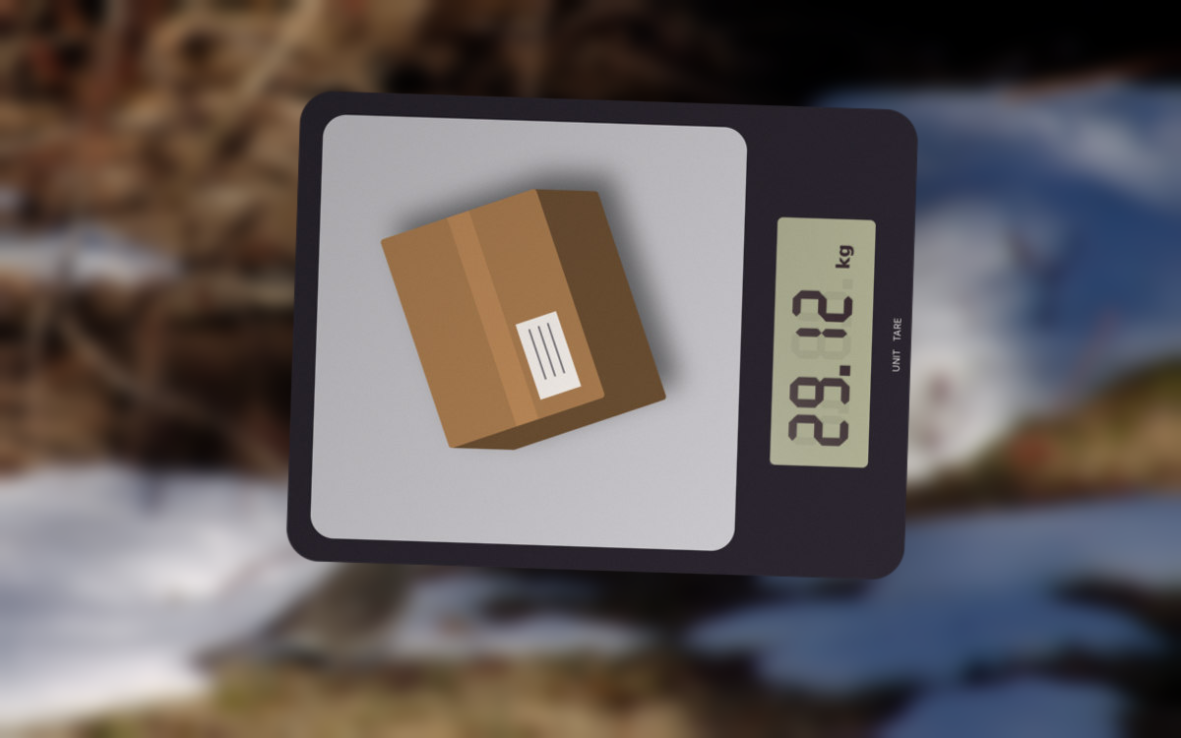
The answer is 29.12 kg
